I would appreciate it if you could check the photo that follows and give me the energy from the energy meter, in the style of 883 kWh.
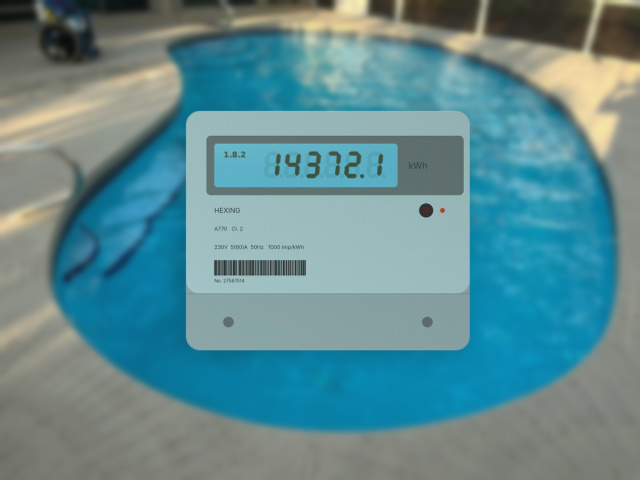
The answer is 14372.1 kWh
